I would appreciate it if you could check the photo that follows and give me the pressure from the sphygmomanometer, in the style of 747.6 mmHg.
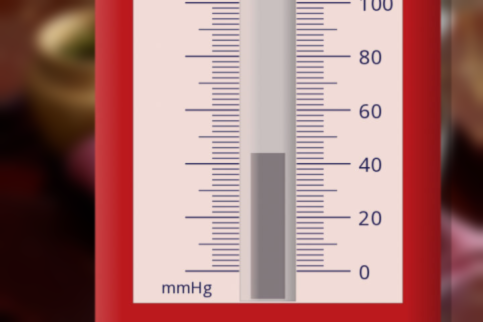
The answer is 44 mmHg
